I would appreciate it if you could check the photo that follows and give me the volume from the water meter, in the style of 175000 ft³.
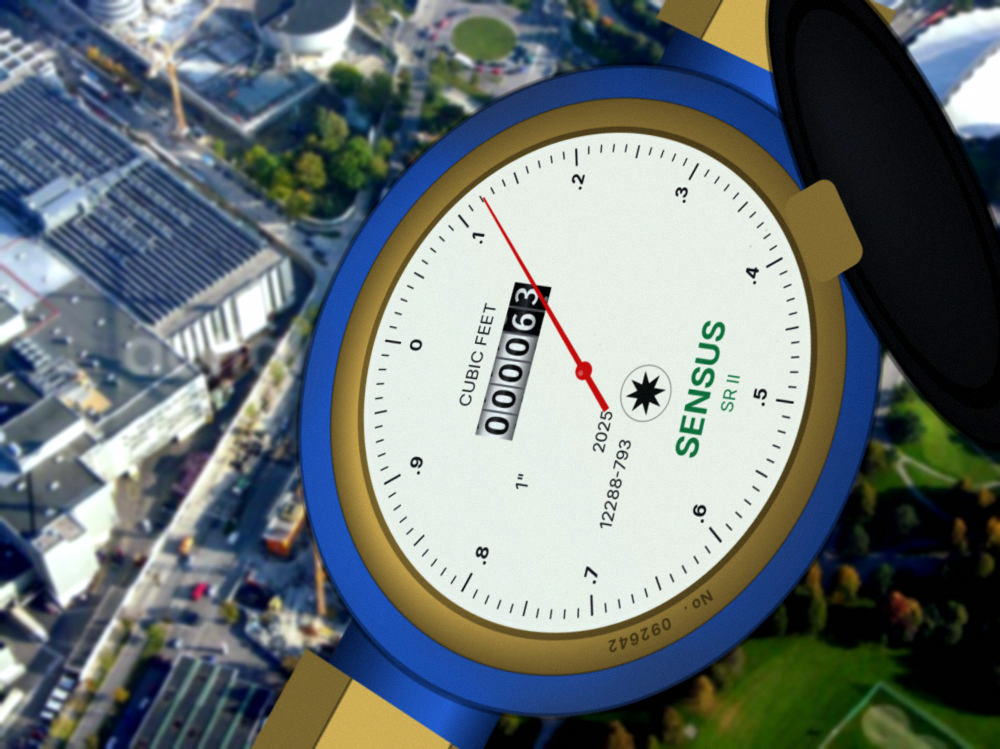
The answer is 63.12 ft³
